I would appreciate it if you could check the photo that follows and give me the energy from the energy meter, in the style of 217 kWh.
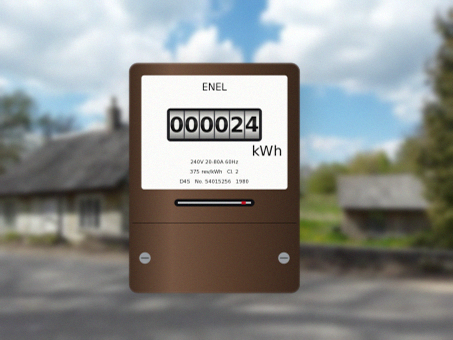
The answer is 24 kWh
